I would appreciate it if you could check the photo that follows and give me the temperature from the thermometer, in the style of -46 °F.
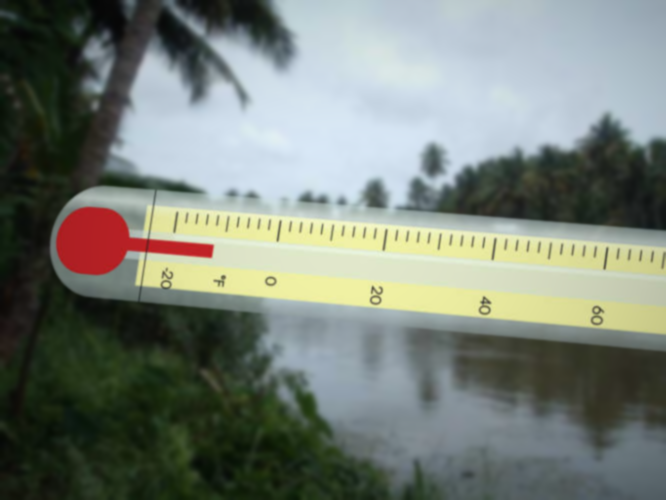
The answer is -12 °F
